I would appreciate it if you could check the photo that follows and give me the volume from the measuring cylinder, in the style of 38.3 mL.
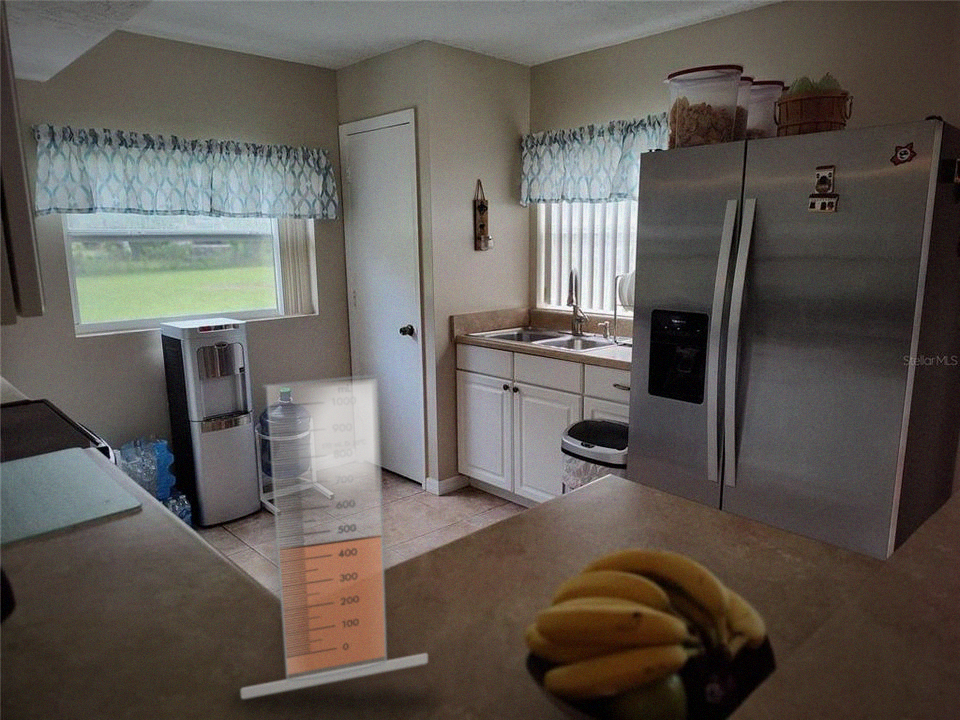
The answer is 450 mL
